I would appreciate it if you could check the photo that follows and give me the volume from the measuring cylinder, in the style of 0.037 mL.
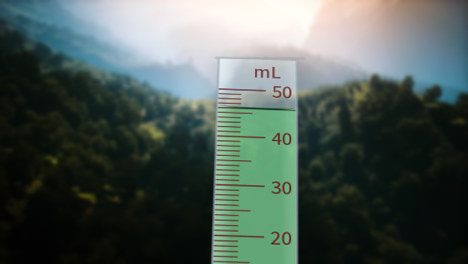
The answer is 46 mL
